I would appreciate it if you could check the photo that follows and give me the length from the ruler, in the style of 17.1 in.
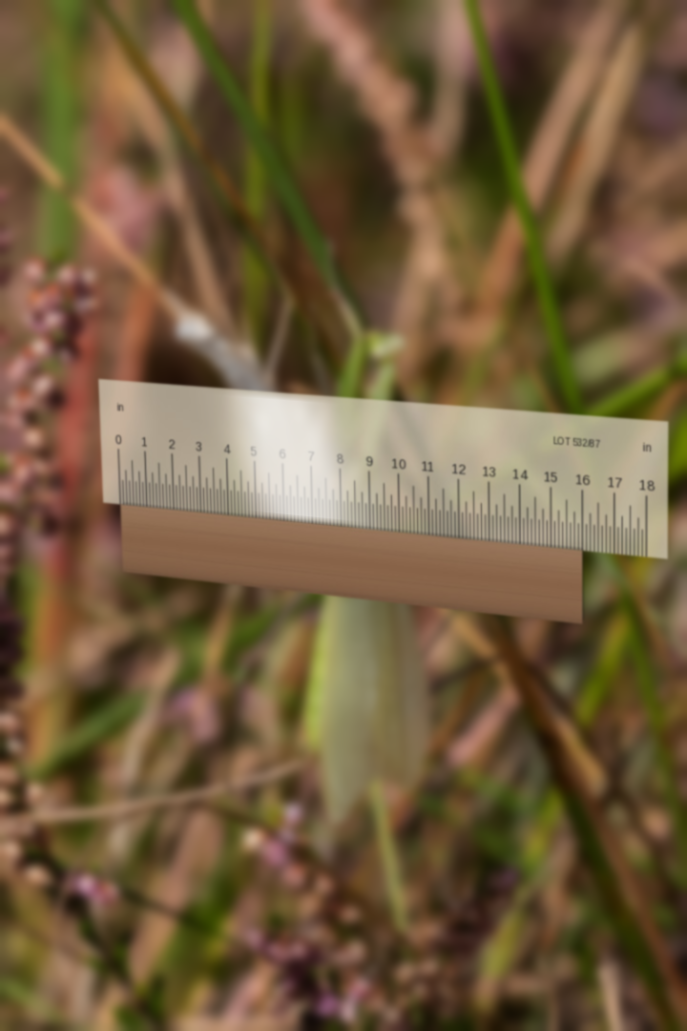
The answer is 16 in
